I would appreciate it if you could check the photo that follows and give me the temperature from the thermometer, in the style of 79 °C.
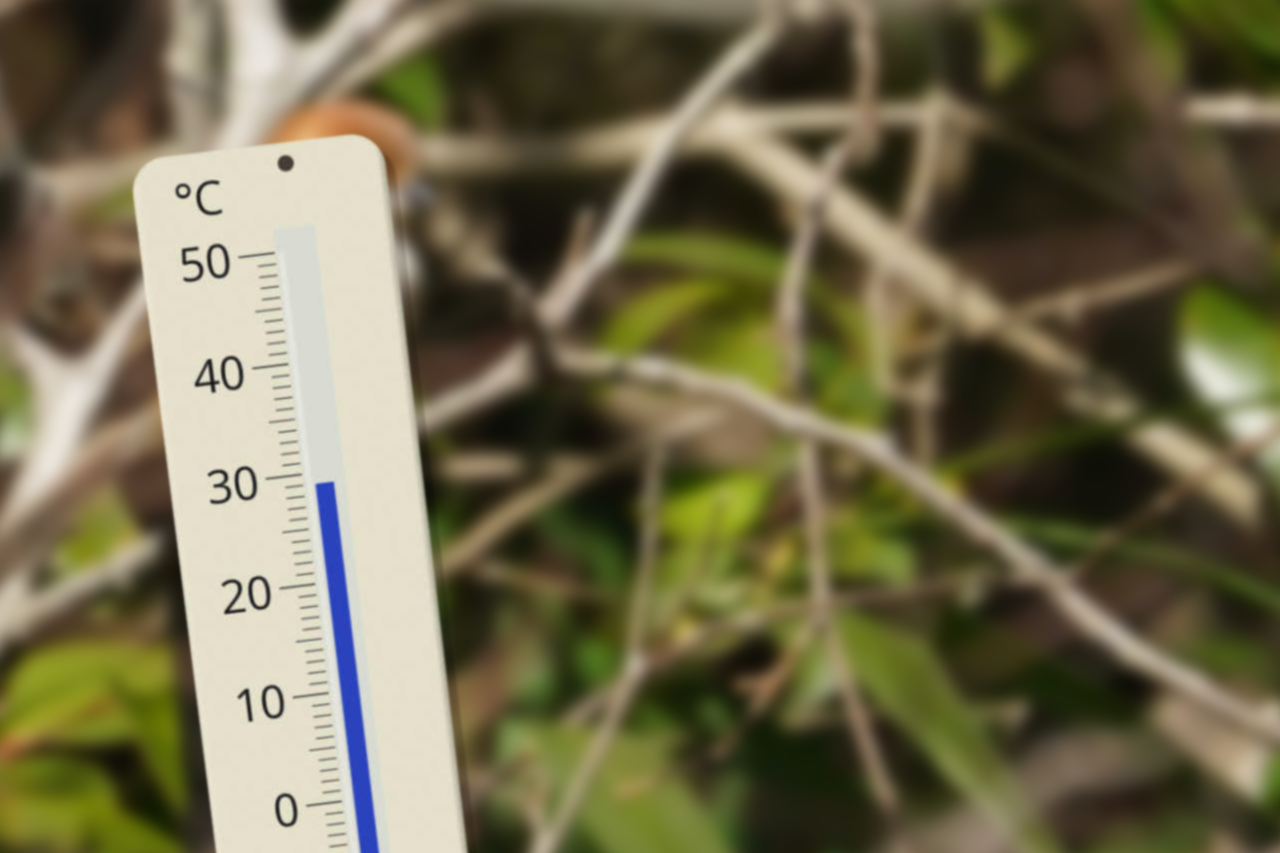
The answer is 29 °C
